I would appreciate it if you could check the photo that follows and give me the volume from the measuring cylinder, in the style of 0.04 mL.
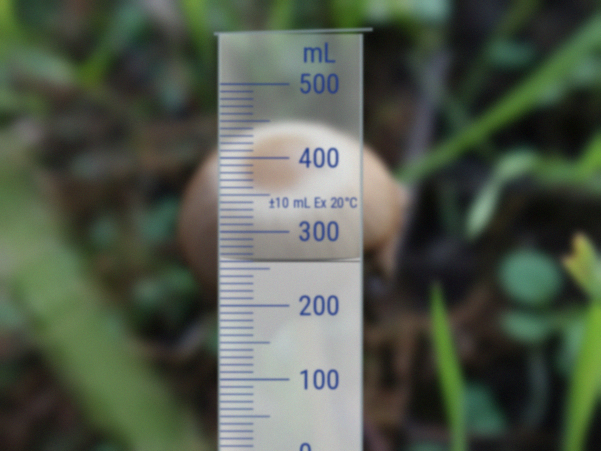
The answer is 260 mL
